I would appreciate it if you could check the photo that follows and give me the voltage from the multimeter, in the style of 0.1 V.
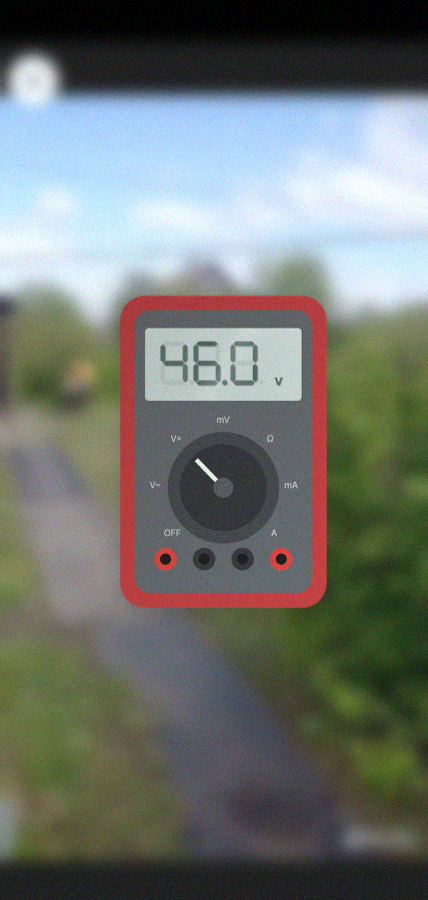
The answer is 46.0 V
